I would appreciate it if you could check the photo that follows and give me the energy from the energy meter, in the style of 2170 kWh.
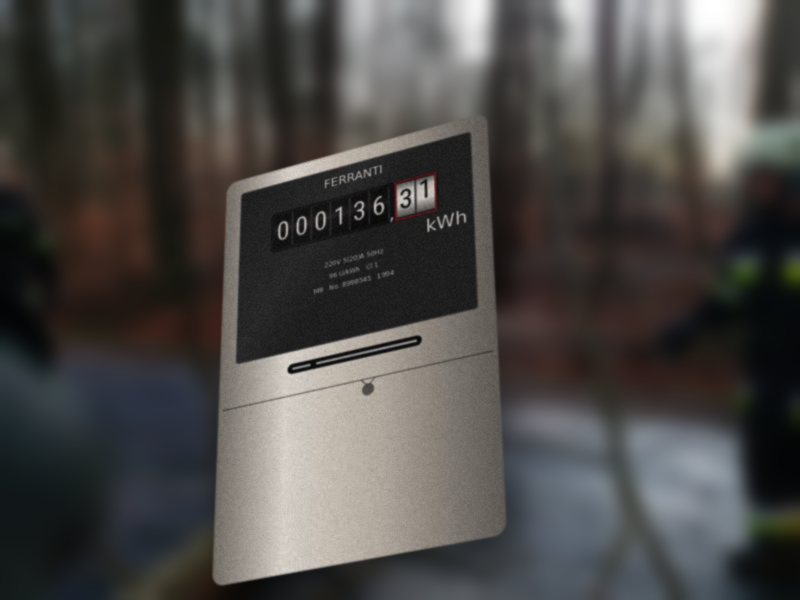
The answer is 136.31 kWh
